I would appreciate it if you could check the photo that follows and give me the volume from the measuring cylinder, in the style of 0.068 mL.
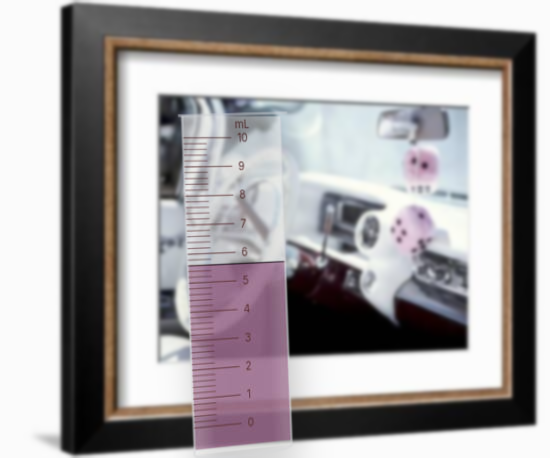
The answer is 5.6 mL
